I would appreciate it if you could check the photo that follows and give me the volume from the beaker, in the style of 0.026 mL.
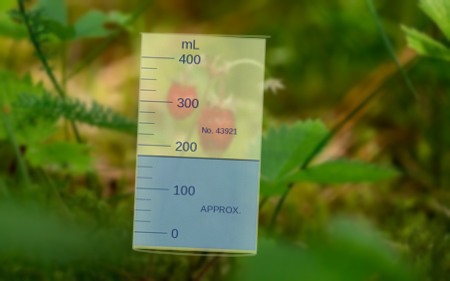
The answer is 175 mL
